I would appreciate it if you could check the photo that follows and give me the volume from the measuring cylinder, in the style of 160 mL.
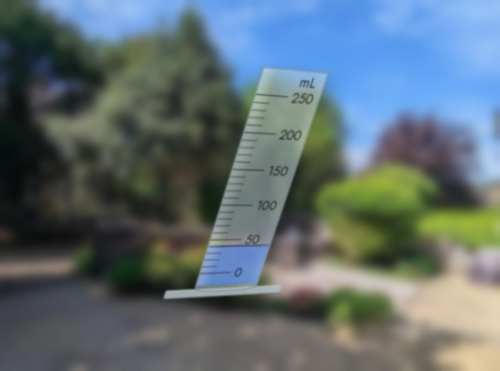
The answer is 40 mL
